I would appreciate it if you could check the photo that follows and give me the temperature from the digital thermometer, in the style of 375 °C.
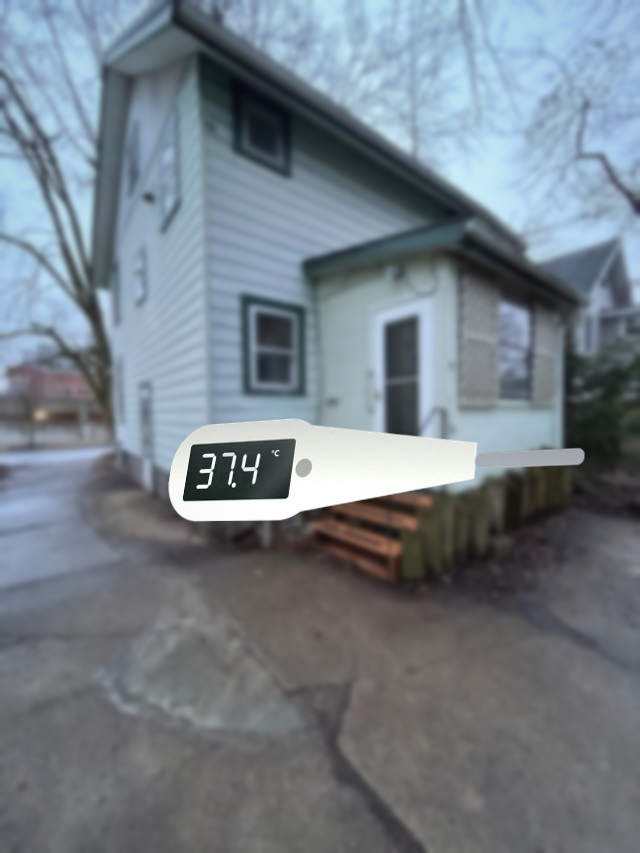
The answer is 37.4 °C
